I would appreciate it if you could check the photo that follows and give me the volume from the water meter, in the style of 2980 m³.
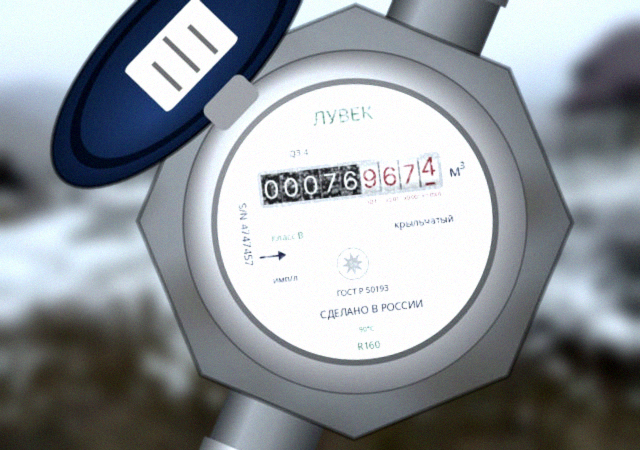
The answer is 76.9674 m³
